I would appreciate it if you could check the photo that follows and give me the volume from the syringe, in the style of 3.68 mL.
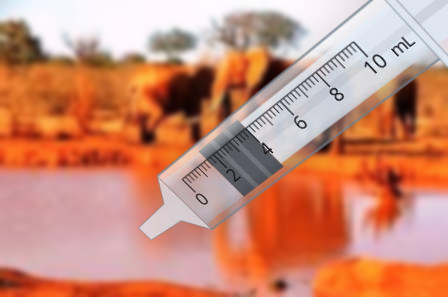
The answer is 1.6 mL
